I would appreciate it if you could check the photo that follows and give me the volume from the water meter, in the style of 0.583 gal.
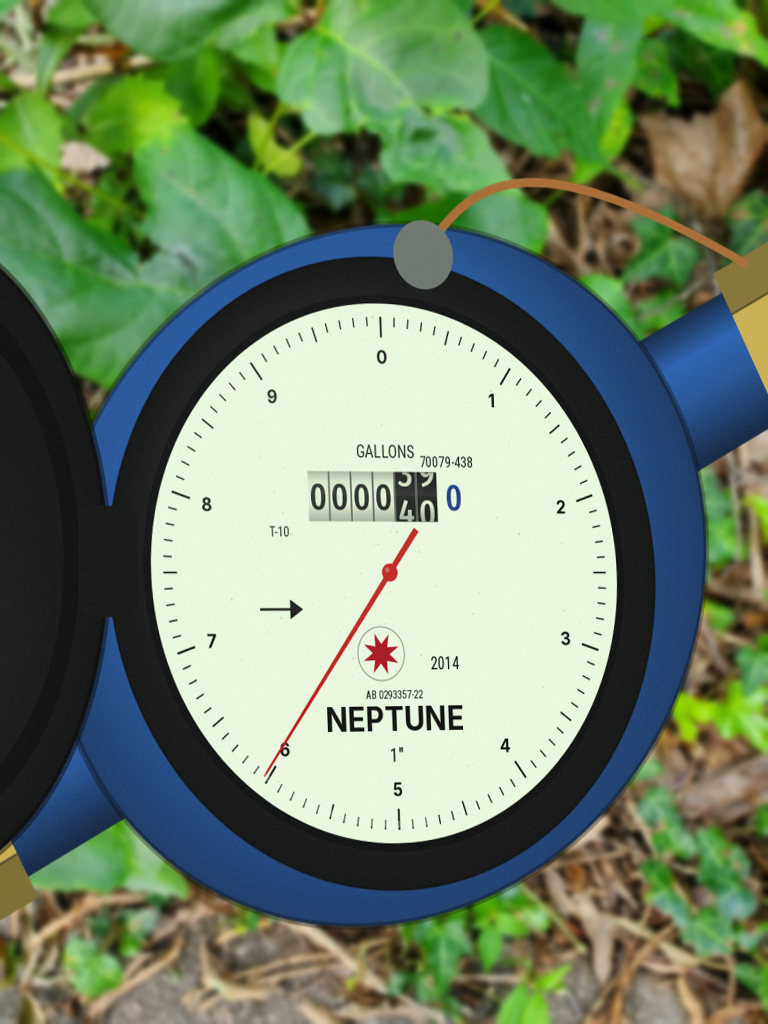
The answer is 396.0 gal
